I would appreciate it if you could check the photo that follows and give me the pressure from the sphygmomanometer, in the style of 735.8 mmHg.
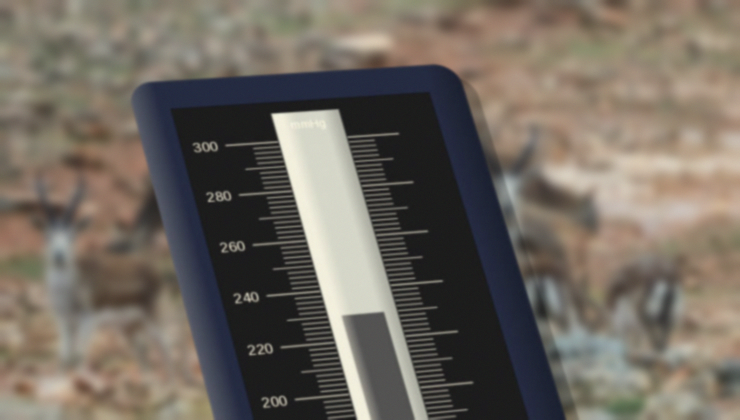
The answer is 230 mmHg
